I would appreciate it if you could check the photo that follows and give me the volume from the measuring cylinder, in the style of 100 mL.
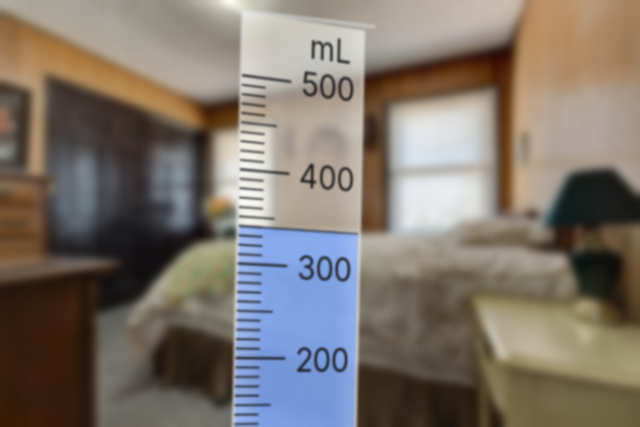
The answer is 340 mL
